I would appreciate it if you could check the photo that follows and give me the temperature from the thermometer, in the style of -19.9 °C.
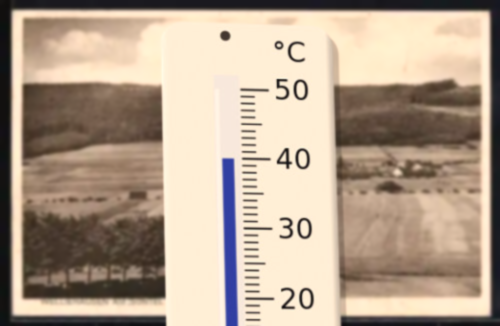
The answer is 40 °C
